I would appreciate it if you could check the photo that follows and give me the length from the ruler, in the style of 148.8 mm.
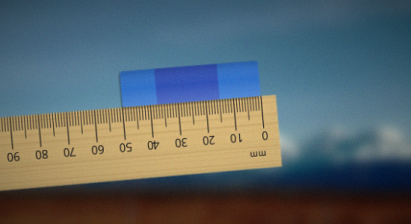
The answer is 50 mm
